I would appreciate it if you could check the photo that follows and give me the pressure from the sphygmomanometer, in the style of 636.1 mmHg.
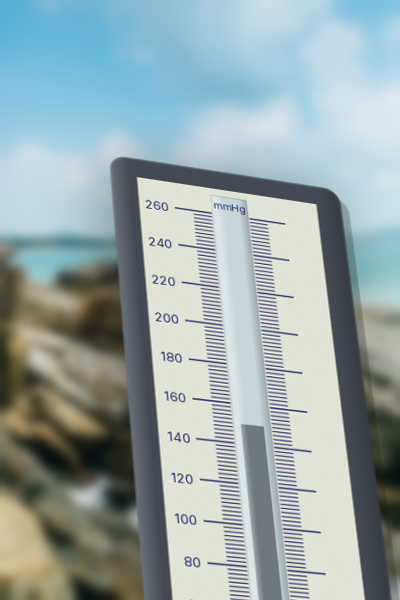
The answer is 150 mmHg
